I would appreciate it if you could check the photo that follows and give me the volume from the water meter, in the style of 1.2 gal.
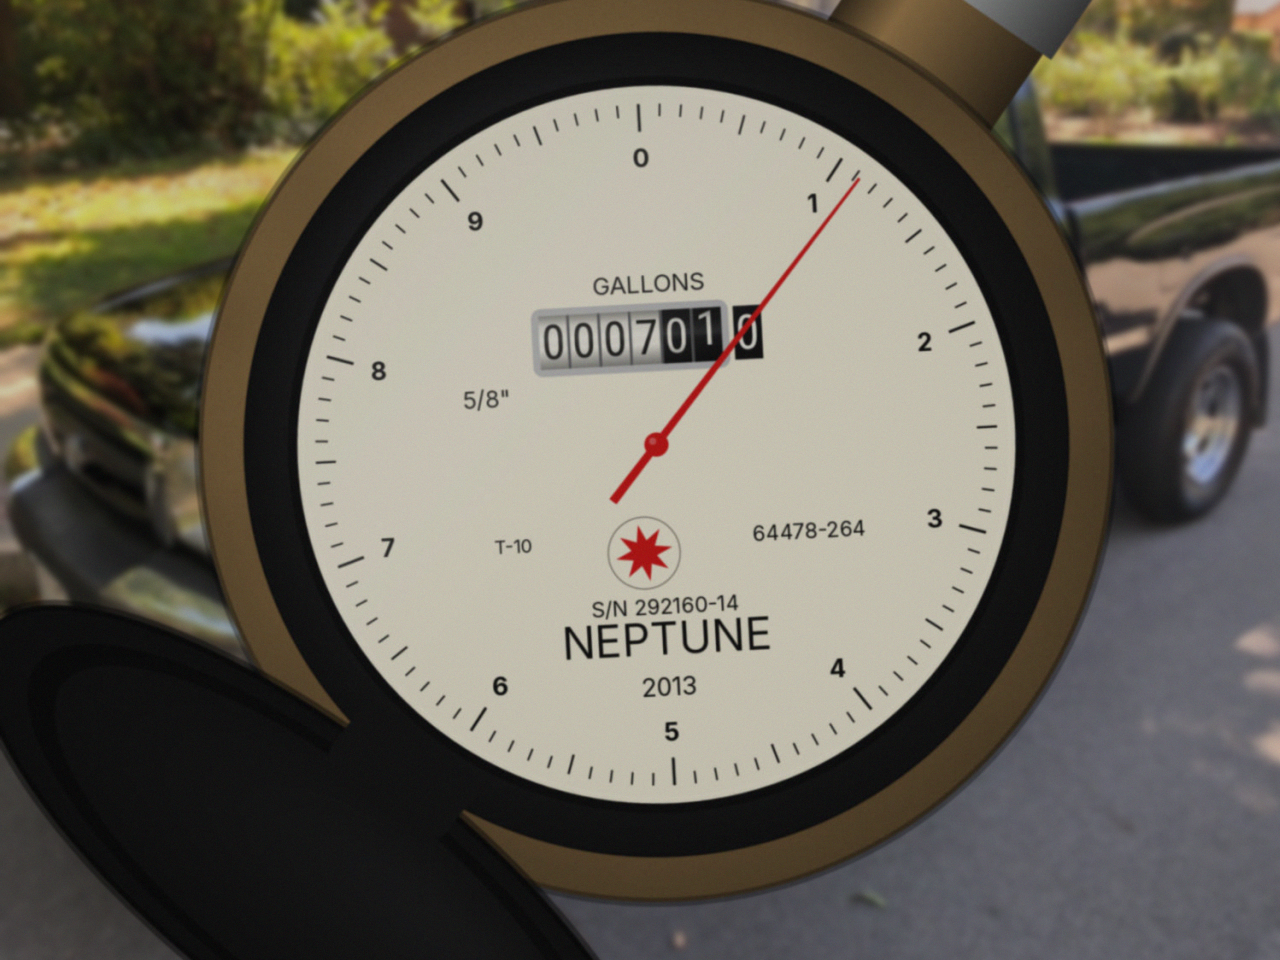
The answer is 7011.1 gal
